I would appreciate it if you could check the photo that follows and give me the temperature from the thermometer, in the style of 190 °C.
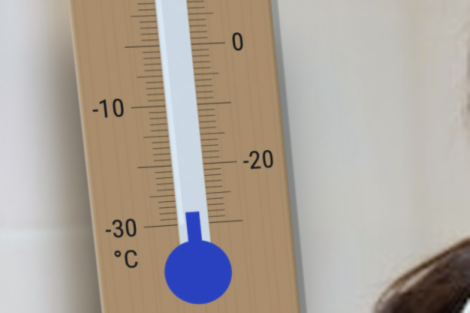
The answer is -28 °C
